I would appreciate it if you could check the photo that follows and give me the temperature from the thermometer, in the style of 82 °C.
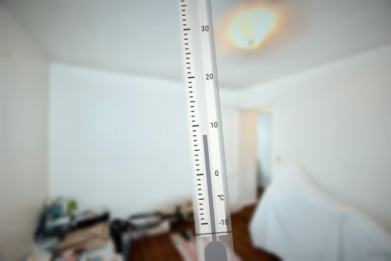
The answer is 8 °C
